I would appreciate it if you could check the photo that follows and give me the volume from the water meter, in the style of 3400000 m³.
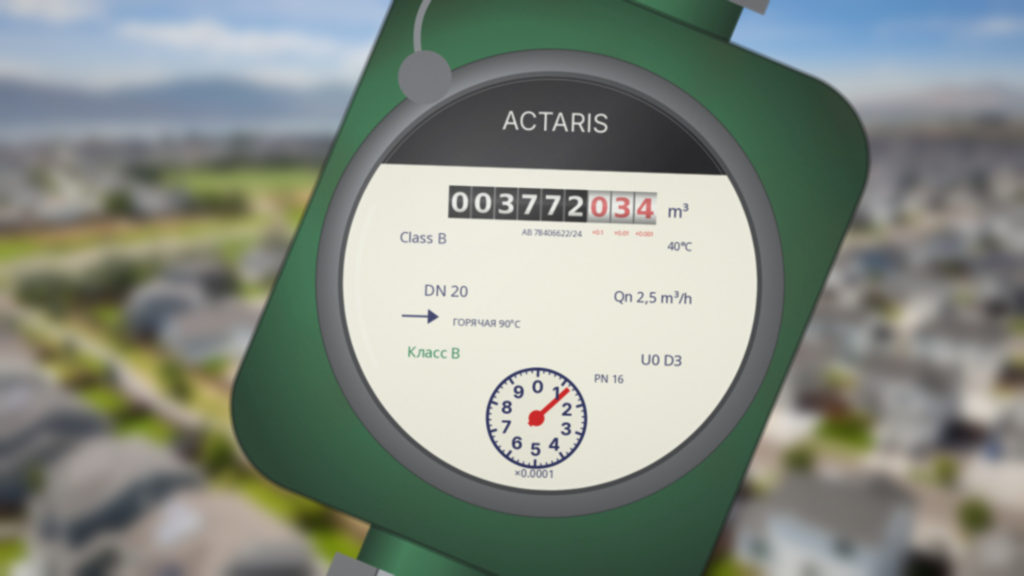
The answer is 3772.0341 m³
